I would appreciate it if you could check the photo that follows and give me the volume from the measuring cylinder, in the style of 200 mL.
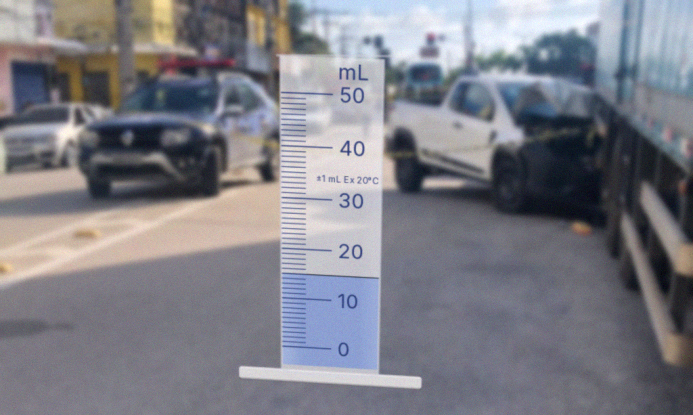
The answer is 15 mL
